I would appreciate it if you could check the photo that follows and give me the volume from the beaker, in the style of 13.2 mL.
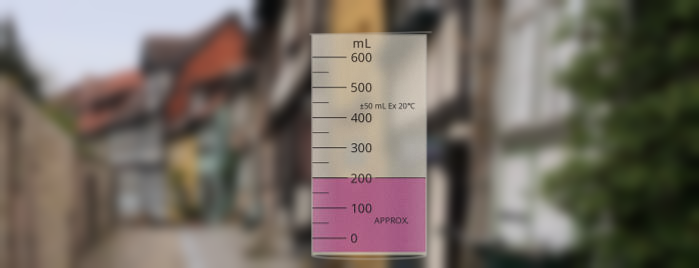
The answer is 200 mL
